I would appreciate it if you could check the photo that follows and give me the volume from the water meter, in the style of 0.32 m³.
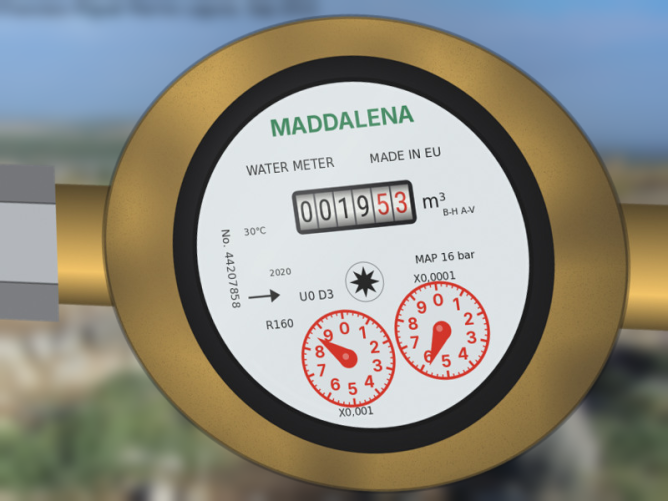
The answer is 19.5385 m³
